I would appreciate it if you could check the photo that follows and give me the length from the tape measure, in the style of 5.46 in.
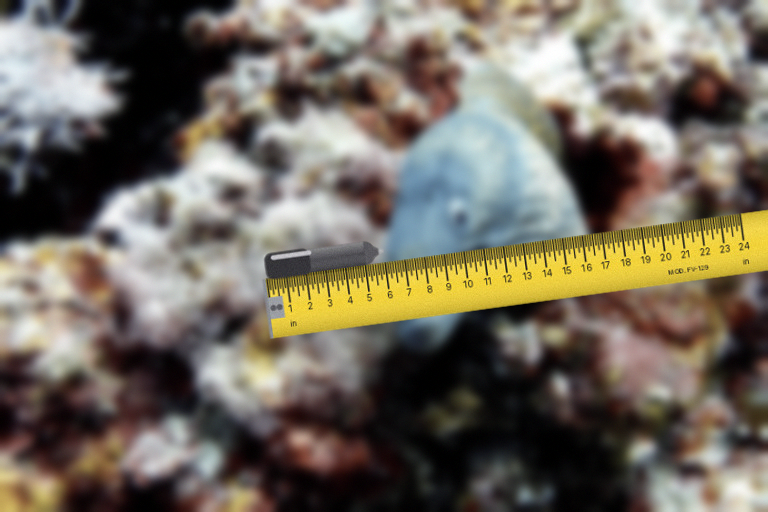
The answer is 6 in
